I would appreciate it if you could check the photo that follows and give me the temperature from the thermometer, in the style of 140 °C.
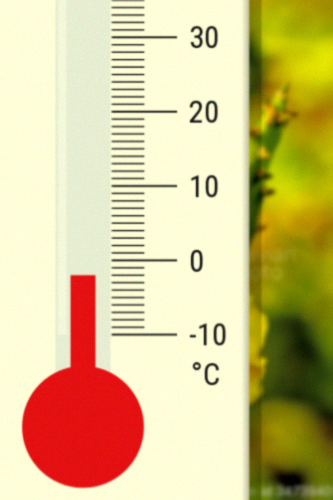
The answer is -2 °C
